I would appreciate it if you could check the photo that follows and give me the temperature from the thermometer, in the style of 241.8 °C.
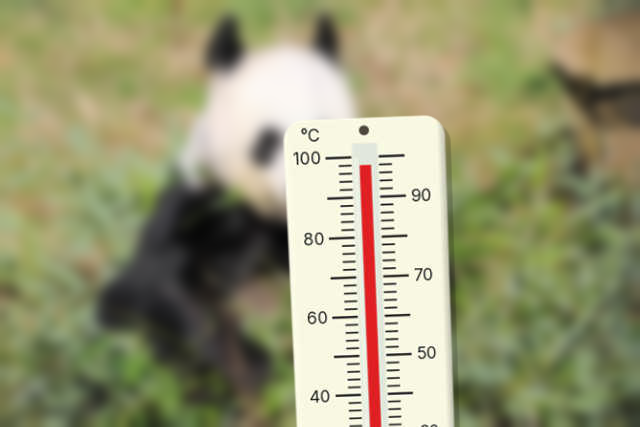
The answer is 98 °C
